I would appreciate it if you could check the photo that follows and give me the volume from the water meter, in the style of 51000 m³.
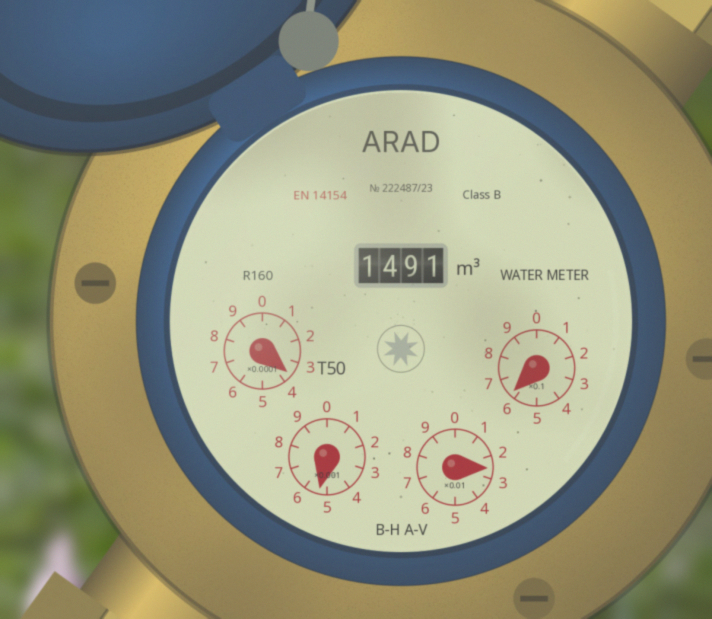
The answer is 1491.6253 m³
